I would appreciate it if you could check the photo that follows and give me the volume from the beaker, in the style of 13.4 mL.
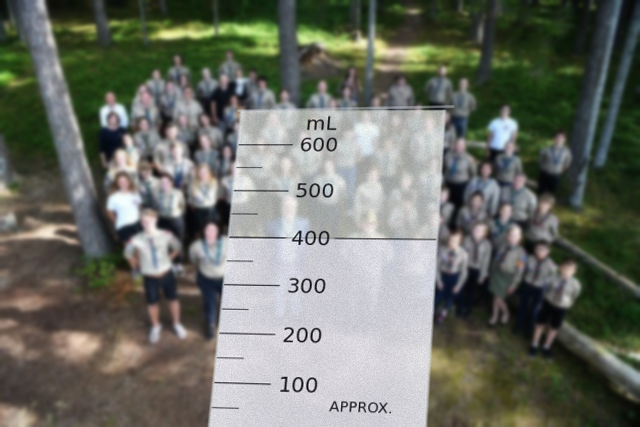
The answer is 400 mL
